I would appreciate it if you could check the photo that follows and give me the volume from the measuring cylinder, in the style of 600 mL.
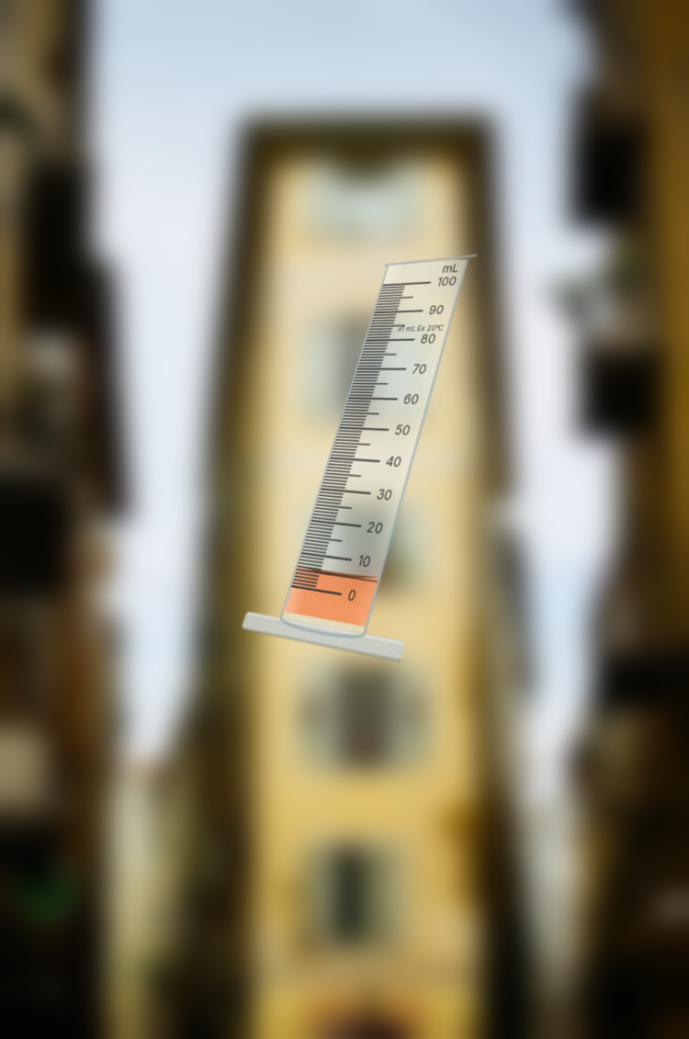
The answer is 5 mL
